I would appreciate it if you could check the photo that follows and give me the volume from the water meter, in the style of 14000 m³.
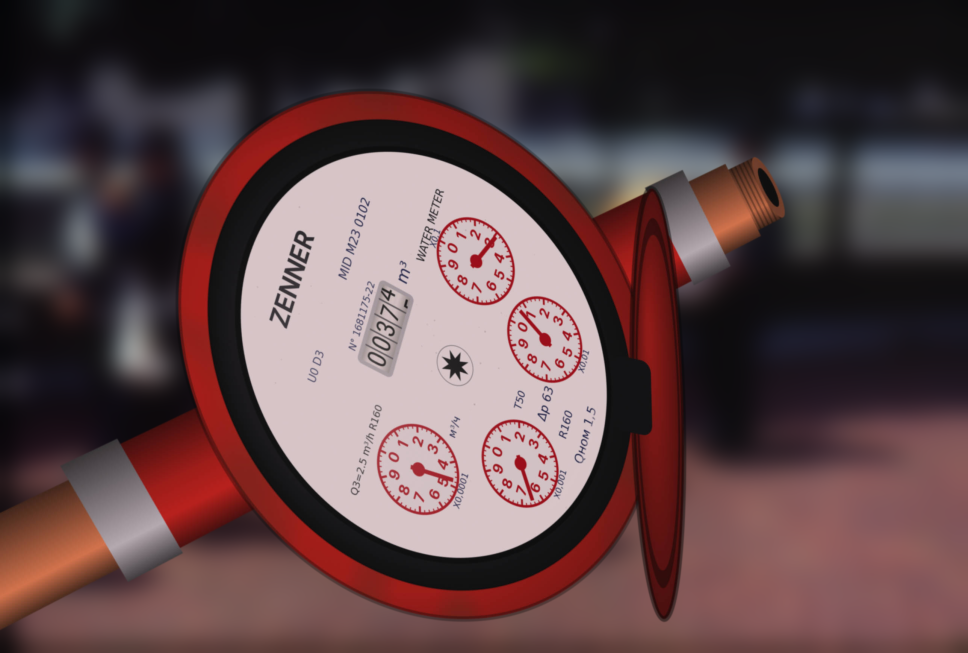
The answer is 374.3064 m³
